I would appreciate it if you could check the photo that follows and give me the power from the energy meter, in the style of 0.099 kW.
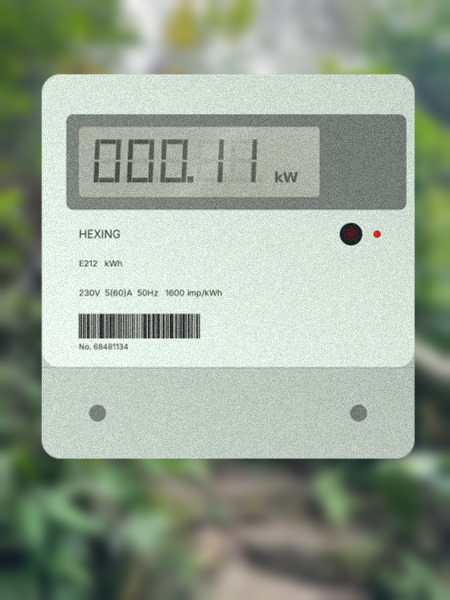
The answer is 0.11 kW
